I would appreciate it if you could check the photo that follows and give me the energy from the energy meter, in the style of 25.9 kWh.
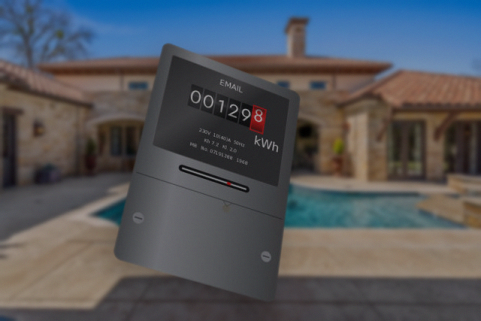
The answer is 129.8 kWh
